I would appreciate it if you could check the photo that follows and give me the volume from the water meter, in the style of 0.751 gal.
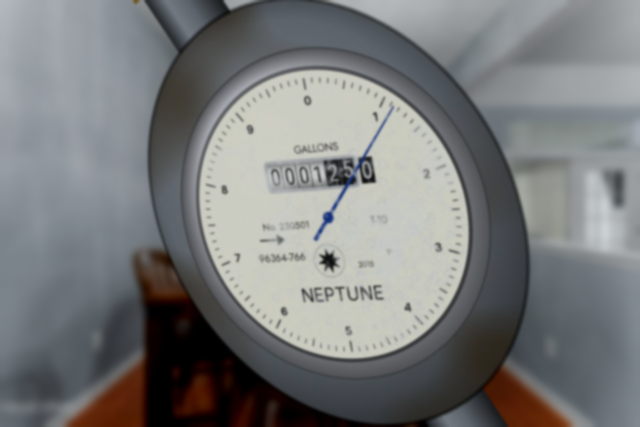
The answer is 1251.1 gal
